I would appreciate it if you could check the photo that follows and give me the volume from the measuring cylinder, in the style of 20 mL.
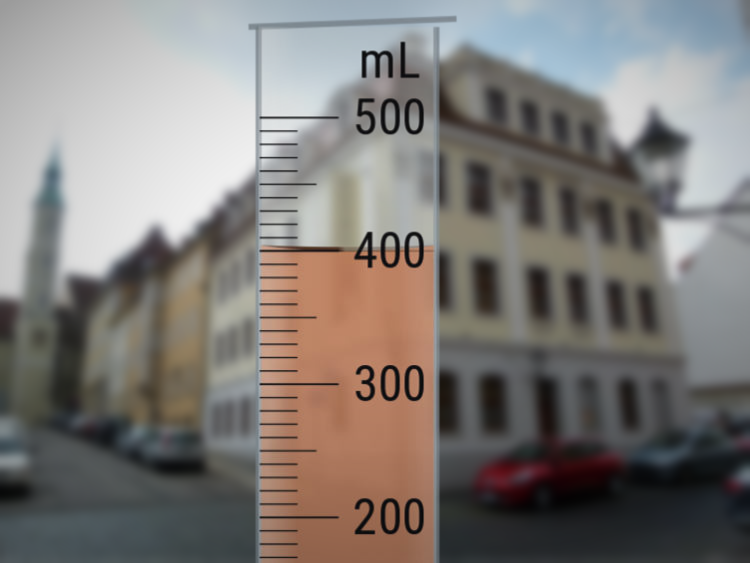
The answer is 400 mL
